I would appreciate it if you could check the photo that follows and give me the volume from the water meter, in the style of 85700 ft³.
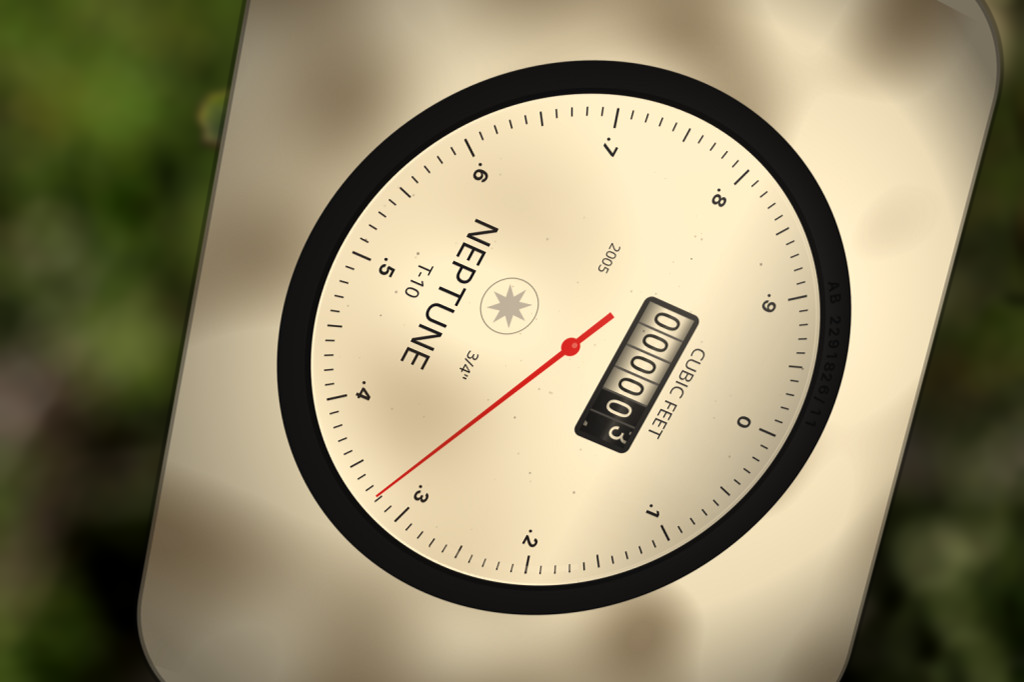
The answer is 3.32 ft³
